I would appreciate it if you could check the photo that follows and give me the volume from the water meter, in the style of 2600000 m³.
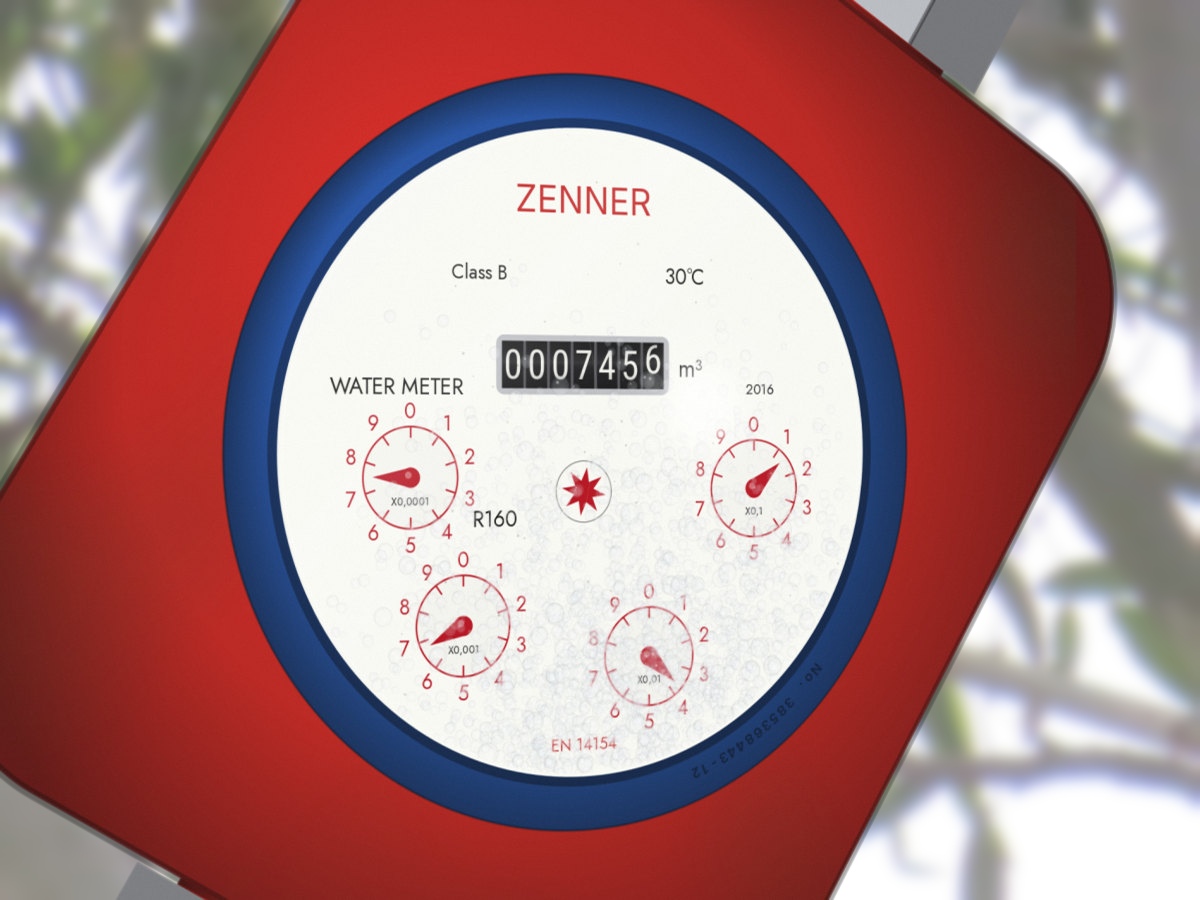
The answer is 7456.1367 m³
